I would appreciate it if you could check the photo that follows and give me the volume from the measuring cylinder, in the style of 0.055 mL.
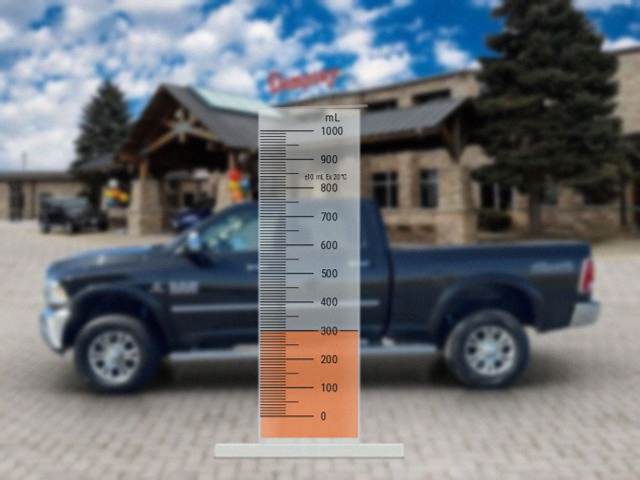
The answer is 300 mL
